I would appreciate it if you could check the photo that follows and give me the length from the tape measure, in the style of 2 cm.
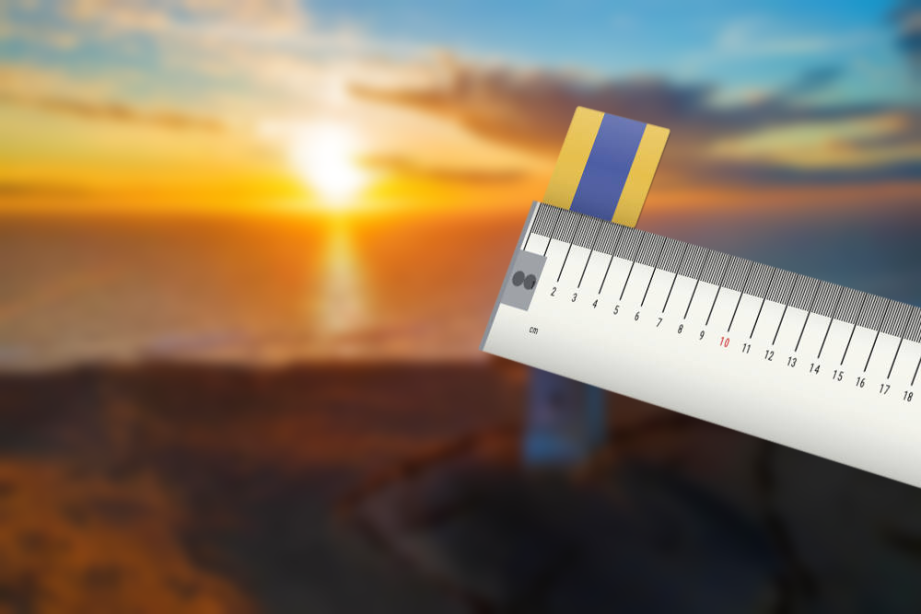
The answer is 4.5 cm
